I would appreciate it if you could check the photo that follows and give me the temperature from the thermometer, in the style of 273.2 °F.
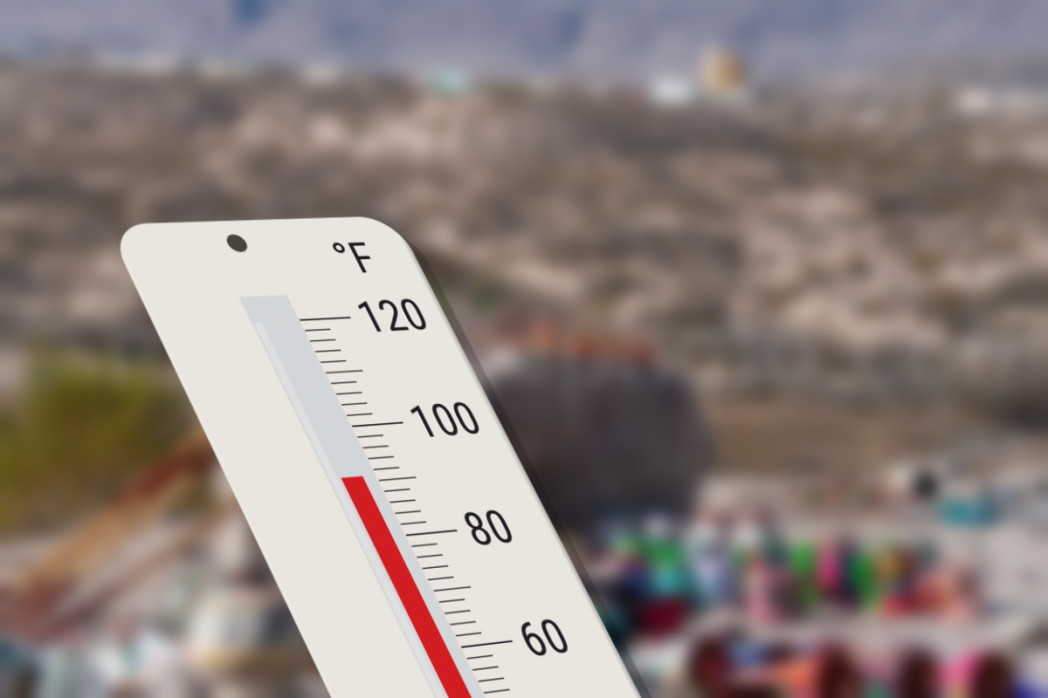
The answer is 91 °F
